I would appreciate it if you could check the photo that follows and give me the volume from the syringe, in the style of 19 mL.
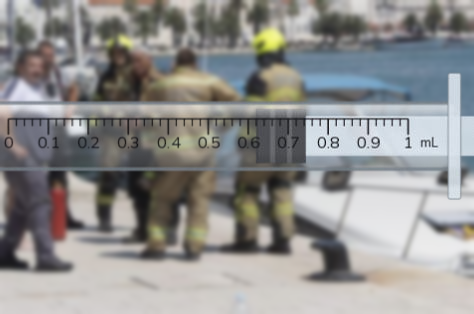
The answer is 0.62 mL
